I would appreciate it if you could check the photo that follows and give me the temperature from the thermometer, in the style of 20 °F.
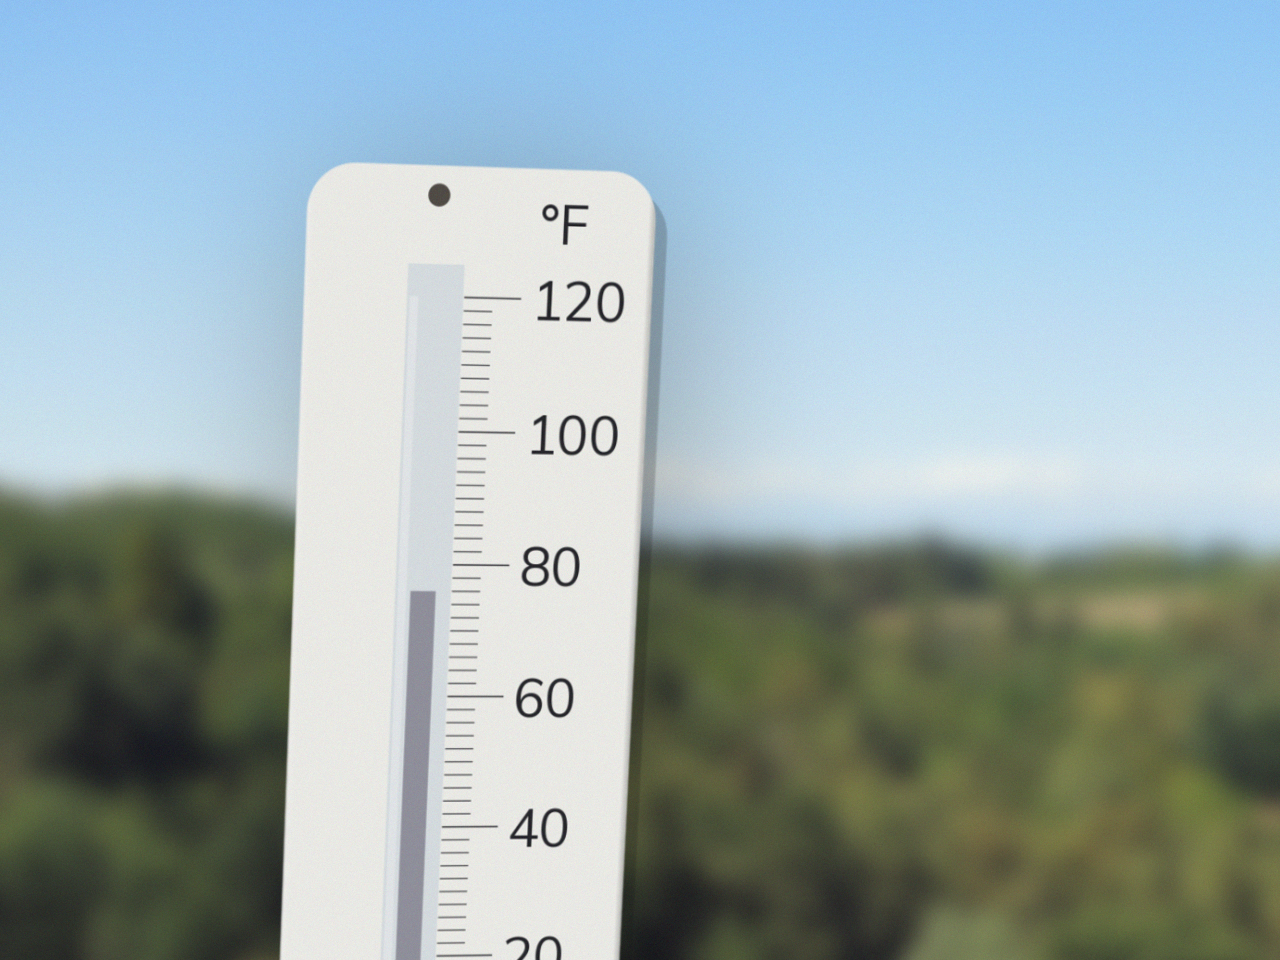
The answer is 76 °F
